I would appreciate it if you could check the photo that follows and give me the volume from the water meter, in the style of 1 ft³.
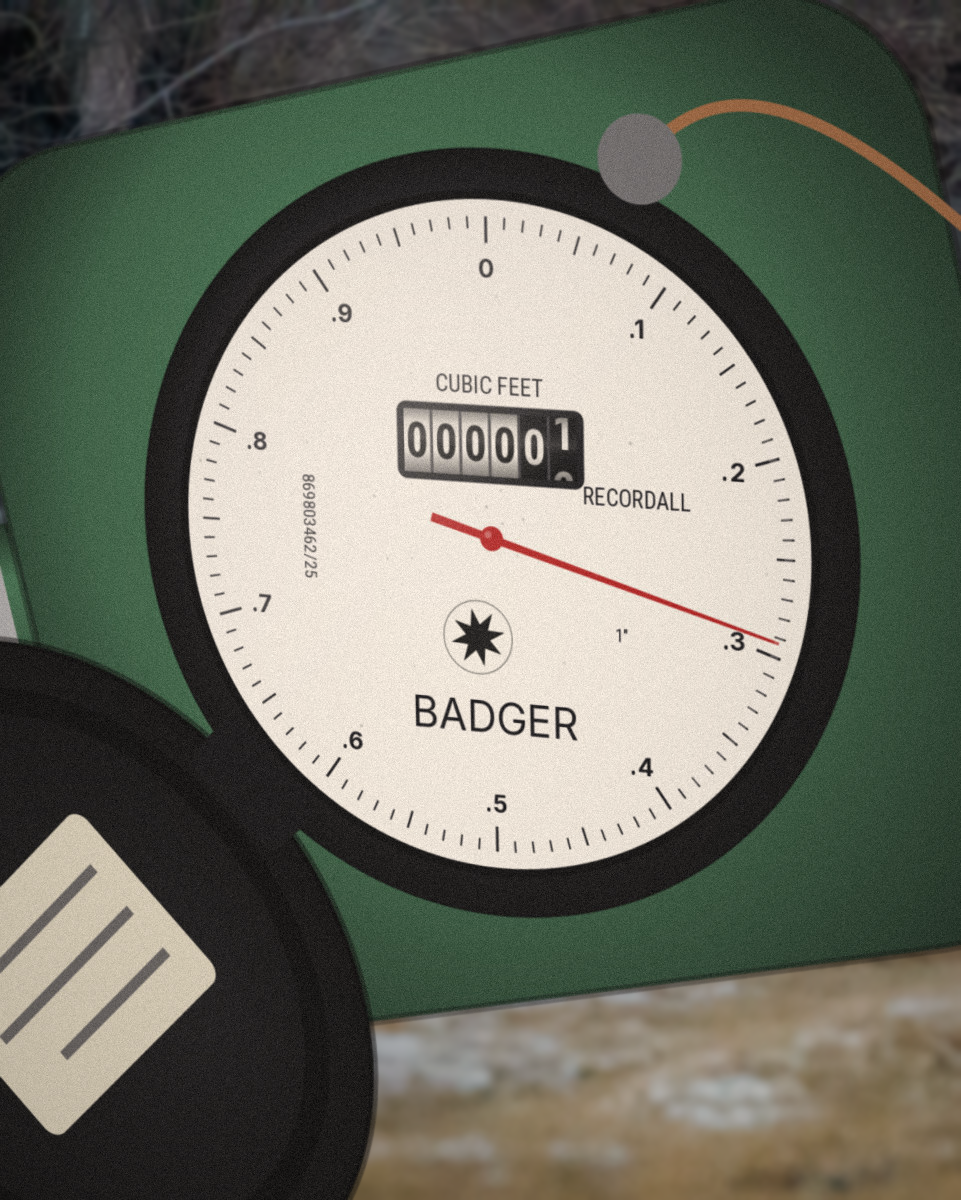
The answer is 1.29 ft³
